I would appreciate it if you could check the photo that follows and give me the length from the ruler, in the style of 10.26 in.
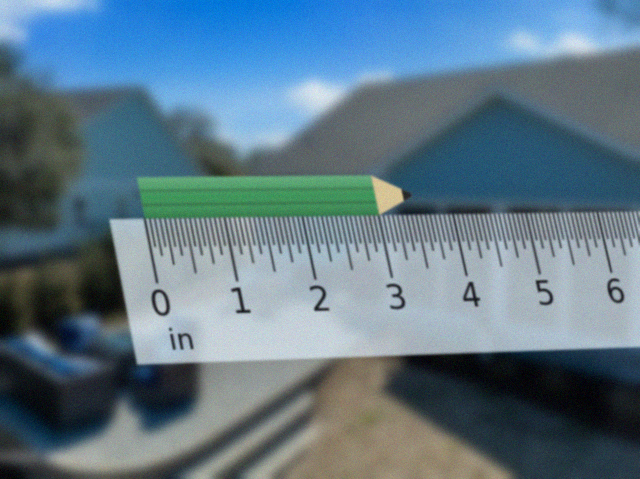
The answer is 3.5 in
